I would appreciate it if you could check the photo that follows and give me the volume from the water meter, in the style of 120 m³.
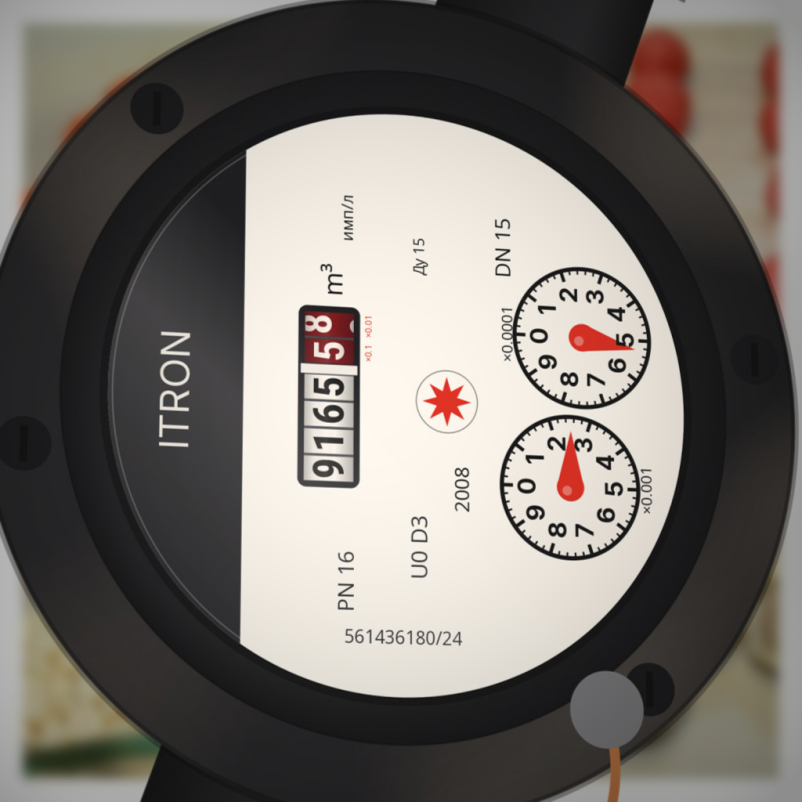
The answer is 9165.5825 m³
